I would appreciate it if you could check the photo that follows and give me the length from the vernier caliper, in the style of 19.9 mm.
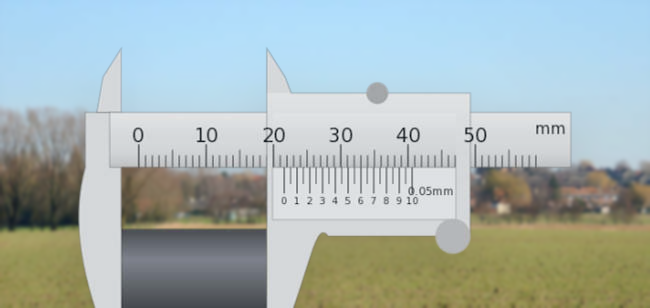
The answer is 21.6 mm
